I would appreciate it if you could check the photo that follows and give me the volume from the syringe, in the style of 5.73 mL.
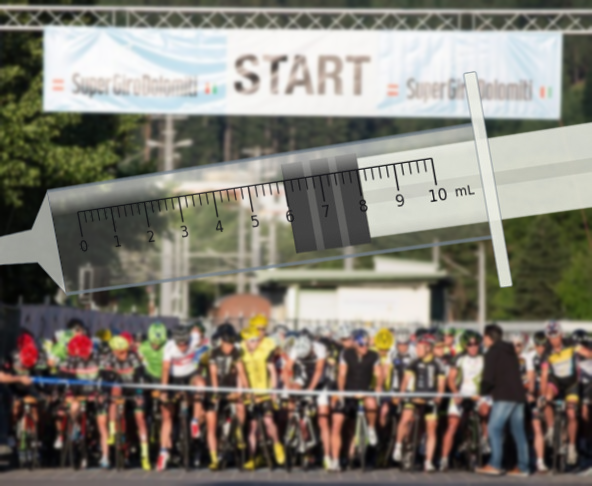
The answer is 6 mL
